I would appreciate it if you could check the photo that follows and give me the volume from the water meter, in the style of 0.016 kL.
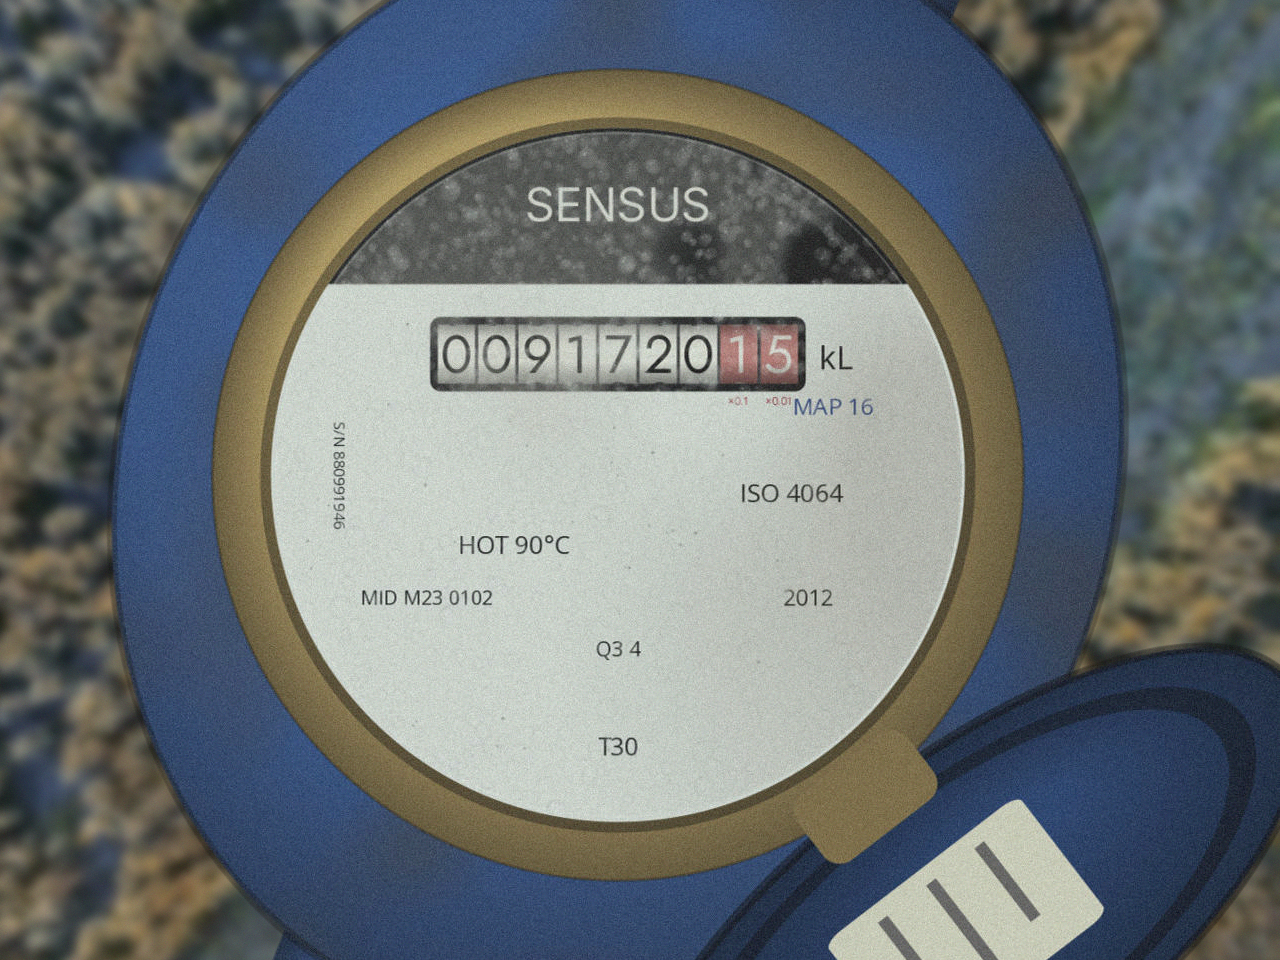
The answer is 91720.15 kL
